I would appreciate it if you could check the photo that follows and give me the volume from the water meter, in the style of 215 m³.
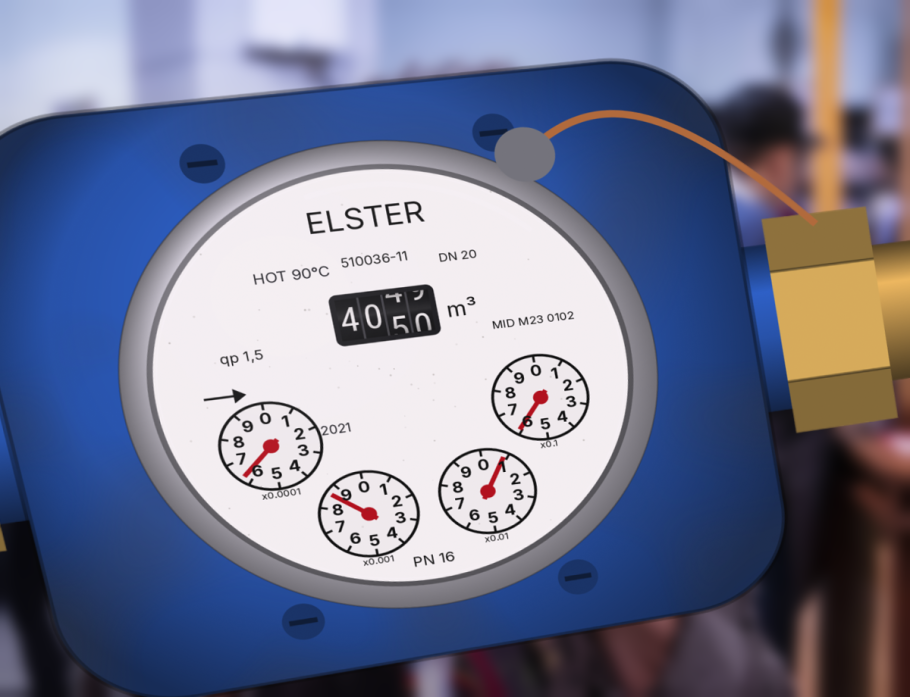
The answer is 4049.6086 m³
